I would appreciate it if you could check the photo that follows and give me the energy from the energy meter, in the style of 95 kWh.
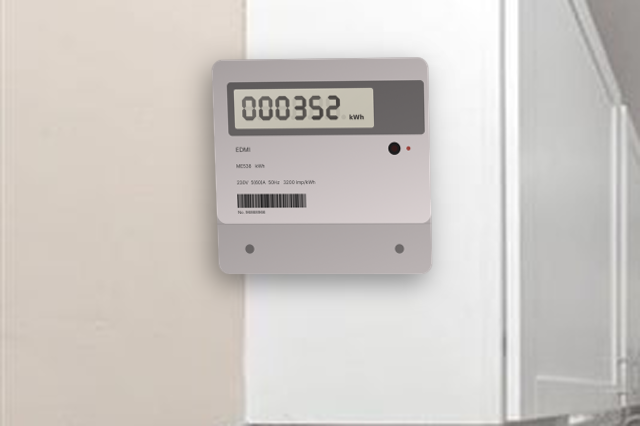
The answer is 352 kWh
